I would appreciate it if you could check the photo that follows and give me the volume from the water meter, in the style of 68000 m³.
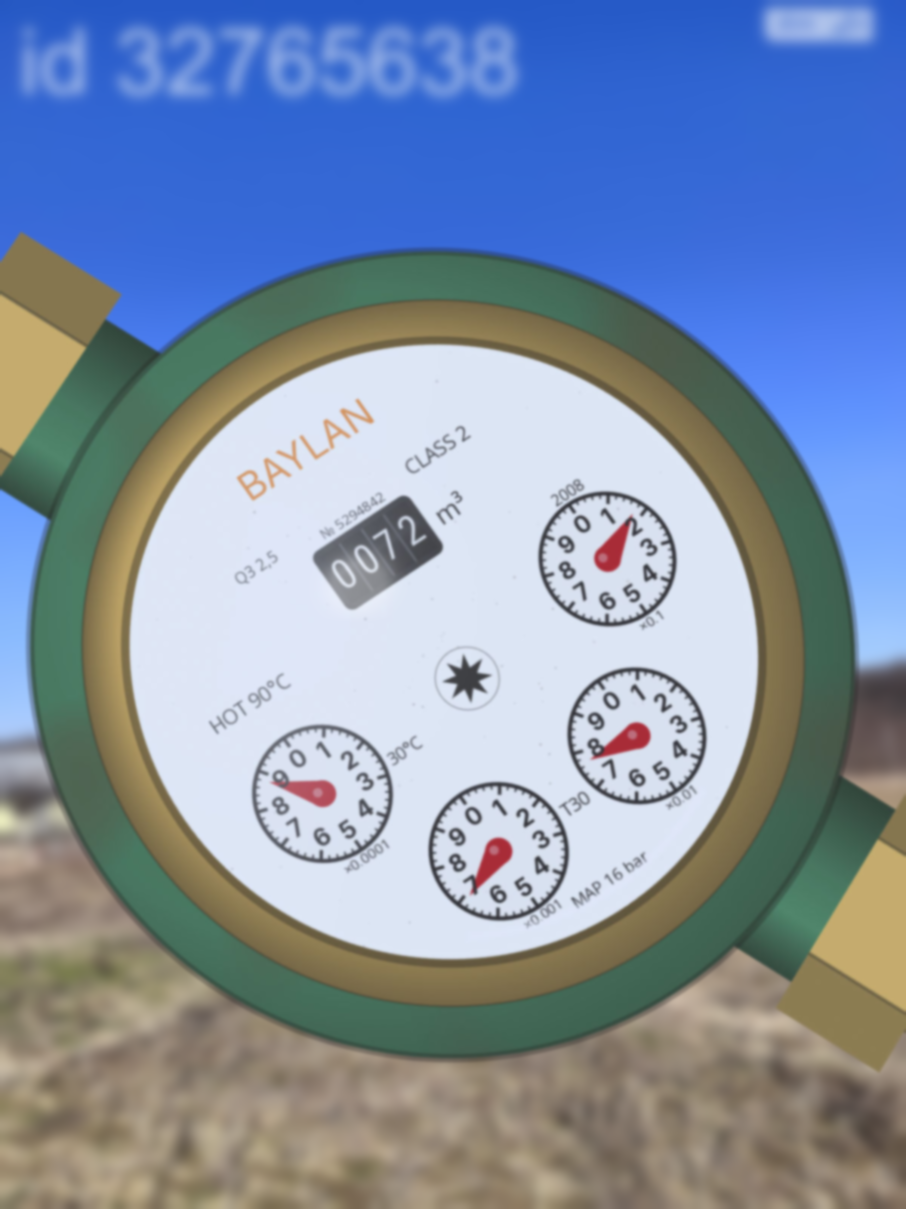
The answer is 72.1768 m³
